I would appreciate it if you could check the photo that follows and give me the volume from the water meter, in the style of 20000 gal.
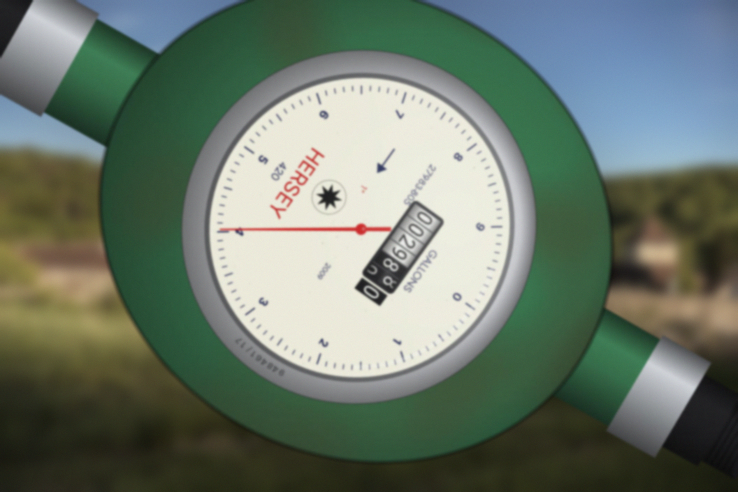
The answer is 29884.0 gal
